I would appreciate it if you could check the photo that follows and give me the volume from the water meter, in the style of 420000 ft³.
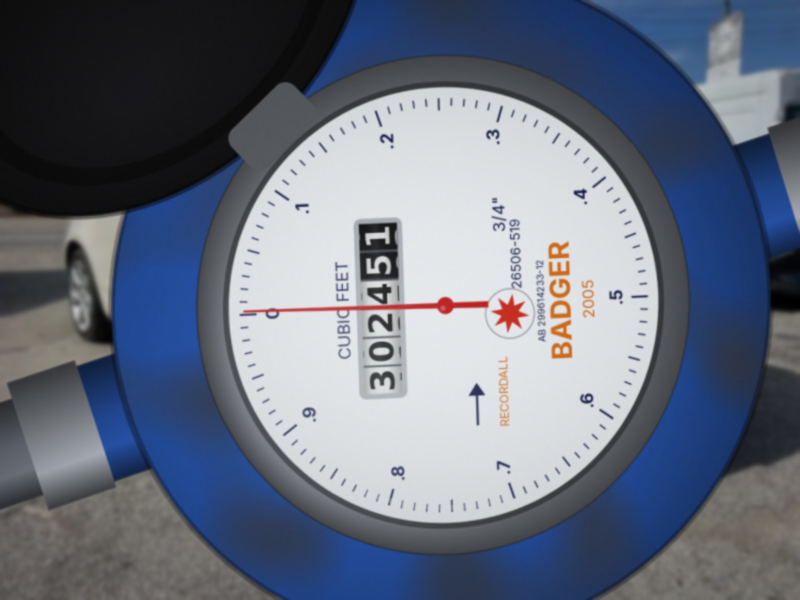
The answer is 302451.00 ft³
